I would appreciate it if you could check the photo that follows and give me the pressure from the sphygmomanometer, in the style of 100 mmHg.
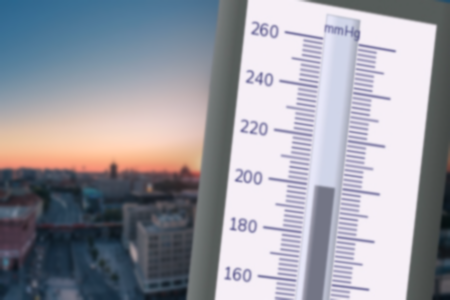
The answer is 200 mmHg
